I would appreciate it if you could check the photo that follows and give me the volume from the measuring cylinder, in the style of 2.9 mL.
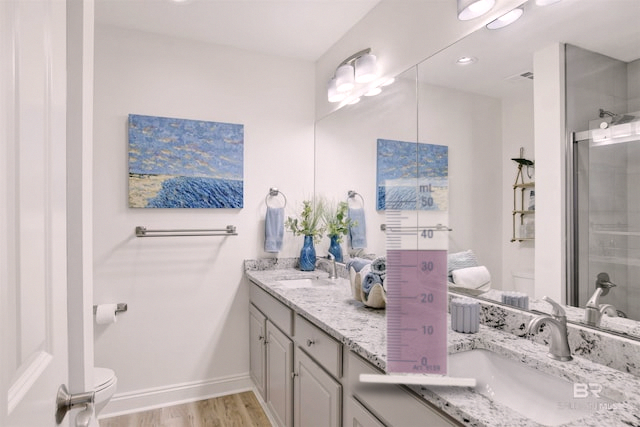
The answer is 35 mL
